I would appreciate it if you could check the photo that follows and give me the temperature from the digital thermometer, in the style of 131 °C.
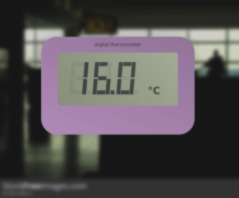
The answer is 16.0 °C
